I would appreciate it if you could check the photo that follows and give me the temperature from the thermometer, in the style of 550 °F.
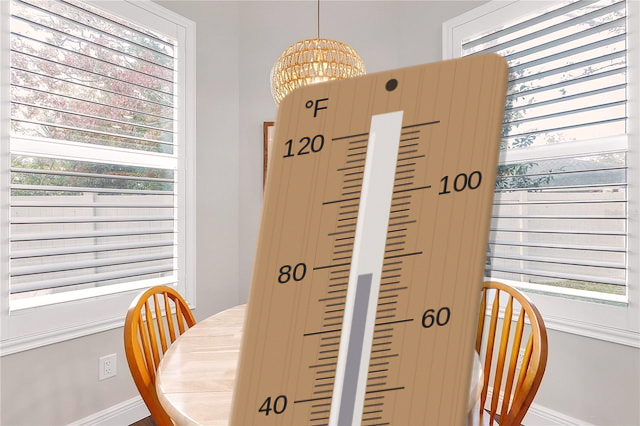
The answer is 76 °F
